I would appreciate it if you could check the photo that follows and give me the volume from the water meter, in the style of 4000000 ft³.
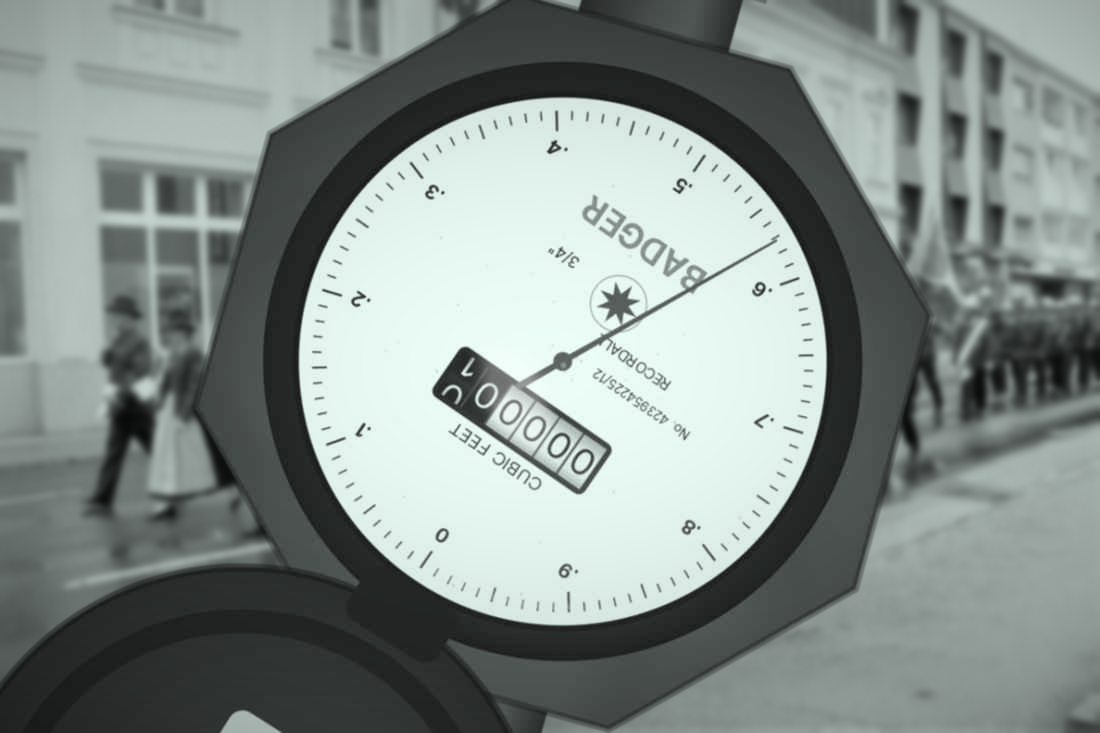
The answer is 0.57 ft³
